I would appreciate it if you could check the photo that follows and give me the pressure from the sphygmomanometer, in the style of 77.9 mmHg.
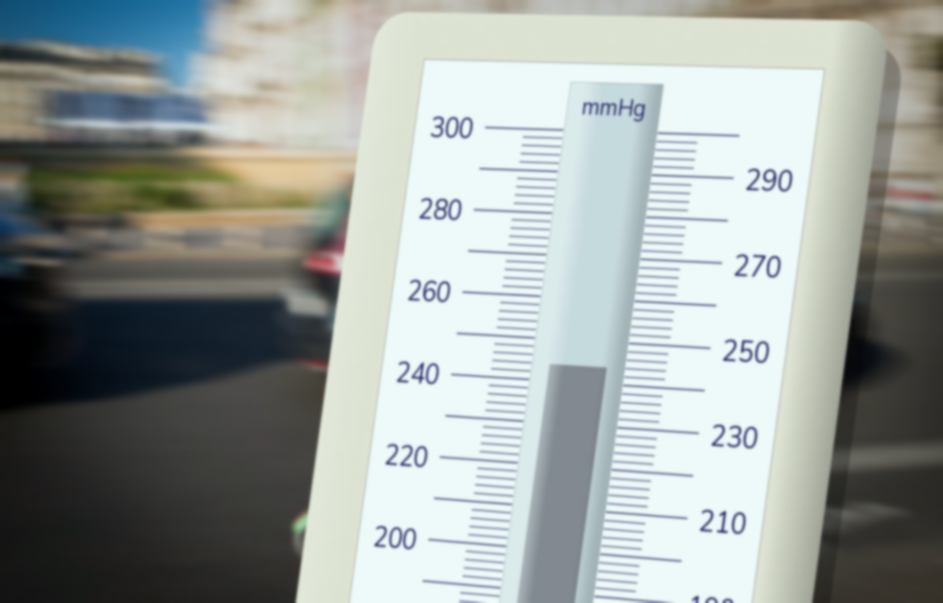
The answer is 244 mmHg
